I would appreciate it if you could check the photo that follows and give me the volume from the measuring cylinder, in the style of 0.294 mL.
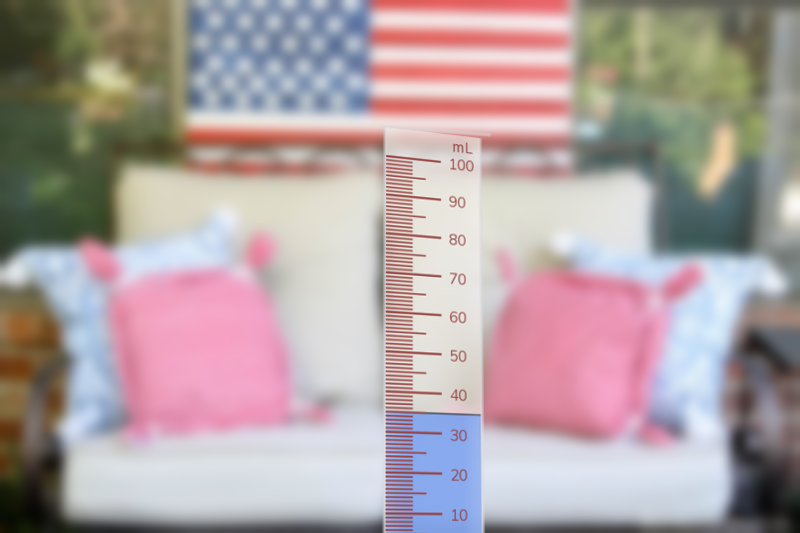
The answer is 35 mL
